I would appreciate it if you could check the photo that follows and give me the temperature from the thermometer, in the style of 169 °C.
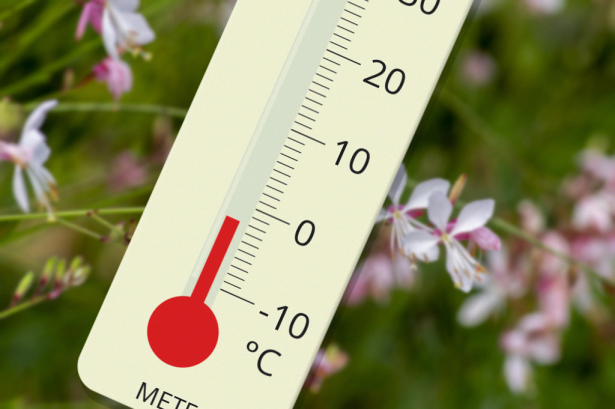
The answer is -2 °C
